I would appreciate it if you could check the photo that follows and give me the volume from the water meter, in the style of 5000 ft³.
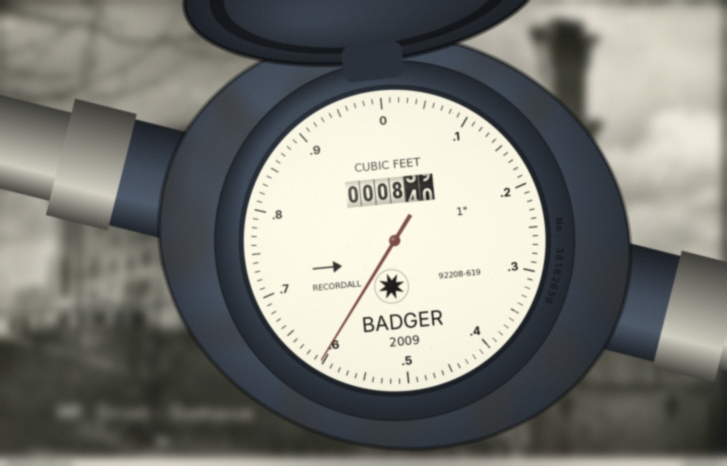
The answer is 839.60 ft³
